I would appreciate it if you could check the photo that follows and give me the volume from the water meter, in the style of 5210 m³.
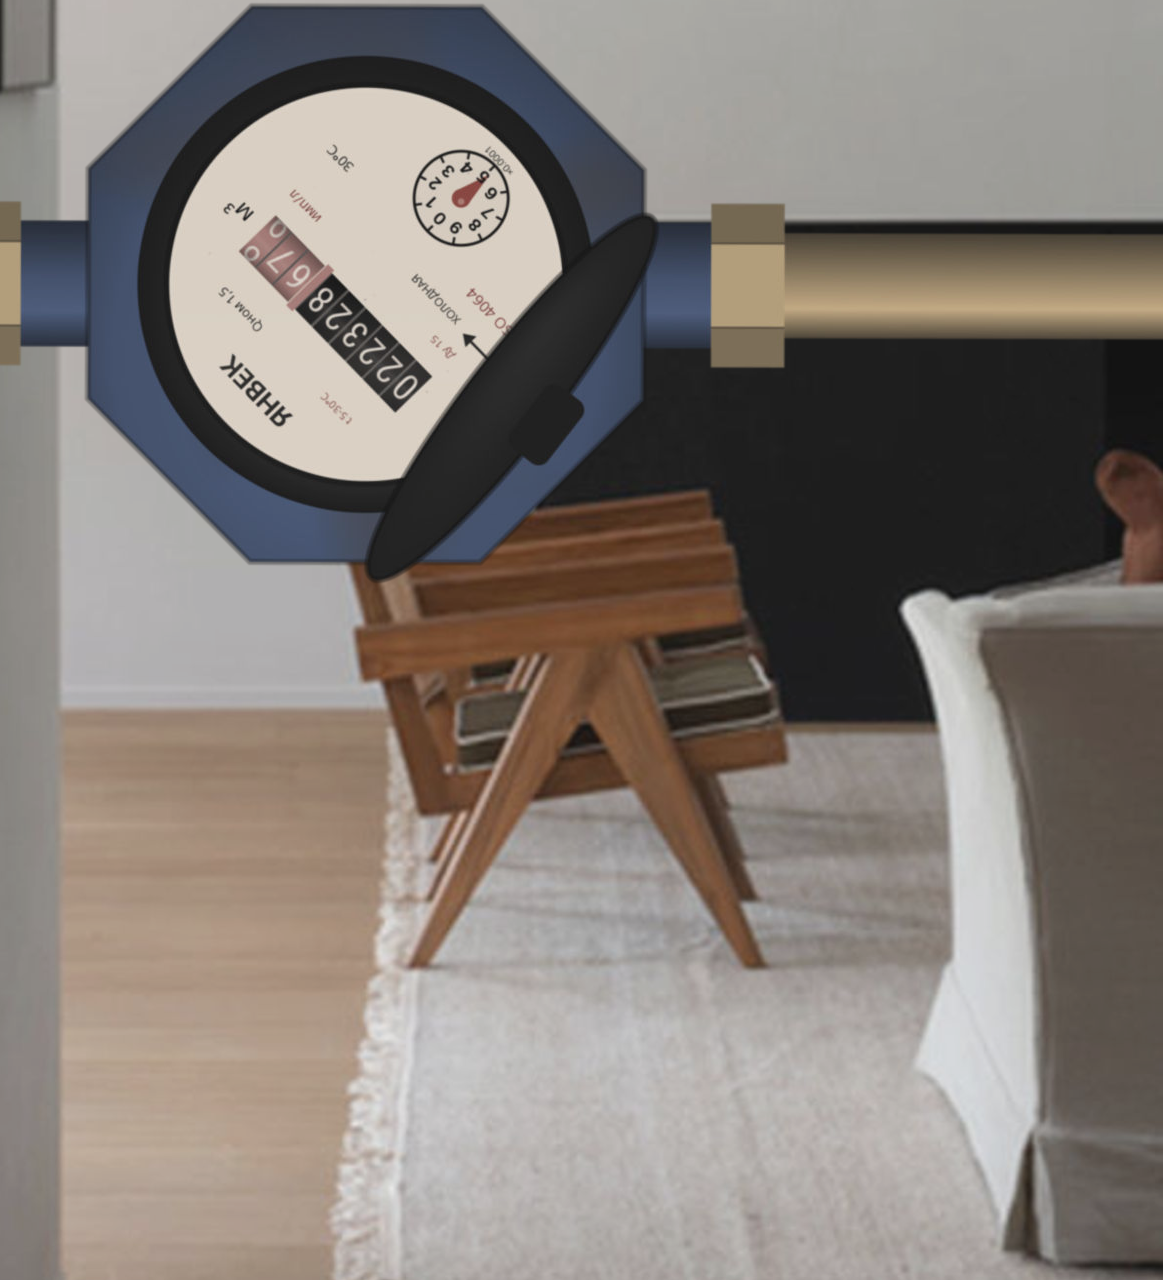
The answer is 22328.6785 m³
